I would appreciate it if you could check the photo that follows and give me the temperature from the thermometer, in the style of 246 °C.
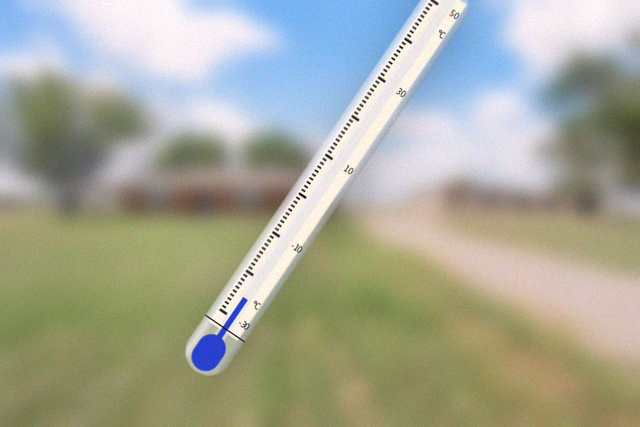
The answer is -25 °C
